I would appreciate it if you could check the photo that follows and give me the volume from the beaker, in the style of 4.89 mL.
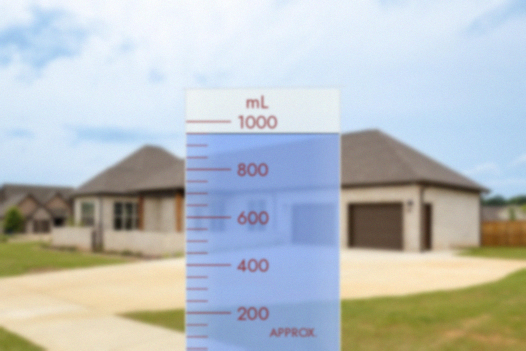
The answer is 950 mL
